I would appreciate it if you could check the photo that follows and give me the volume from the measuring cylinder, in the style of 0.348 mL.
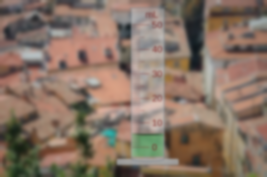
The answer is 5 mL
